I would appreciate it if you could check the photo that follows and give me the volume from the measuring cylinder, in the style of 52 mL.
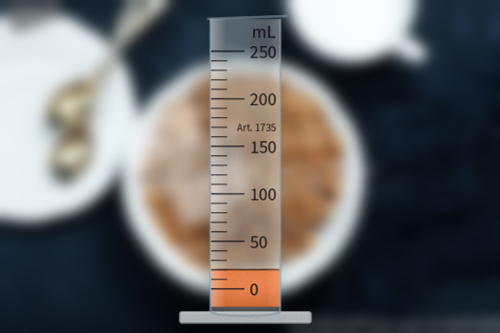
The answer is 20 mL
